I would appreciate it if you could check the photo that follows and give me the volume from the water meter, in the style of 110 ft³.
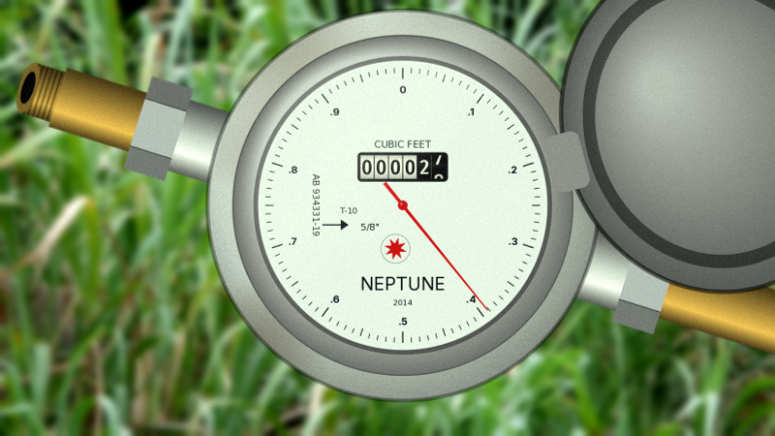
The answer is 27.39 ft³
